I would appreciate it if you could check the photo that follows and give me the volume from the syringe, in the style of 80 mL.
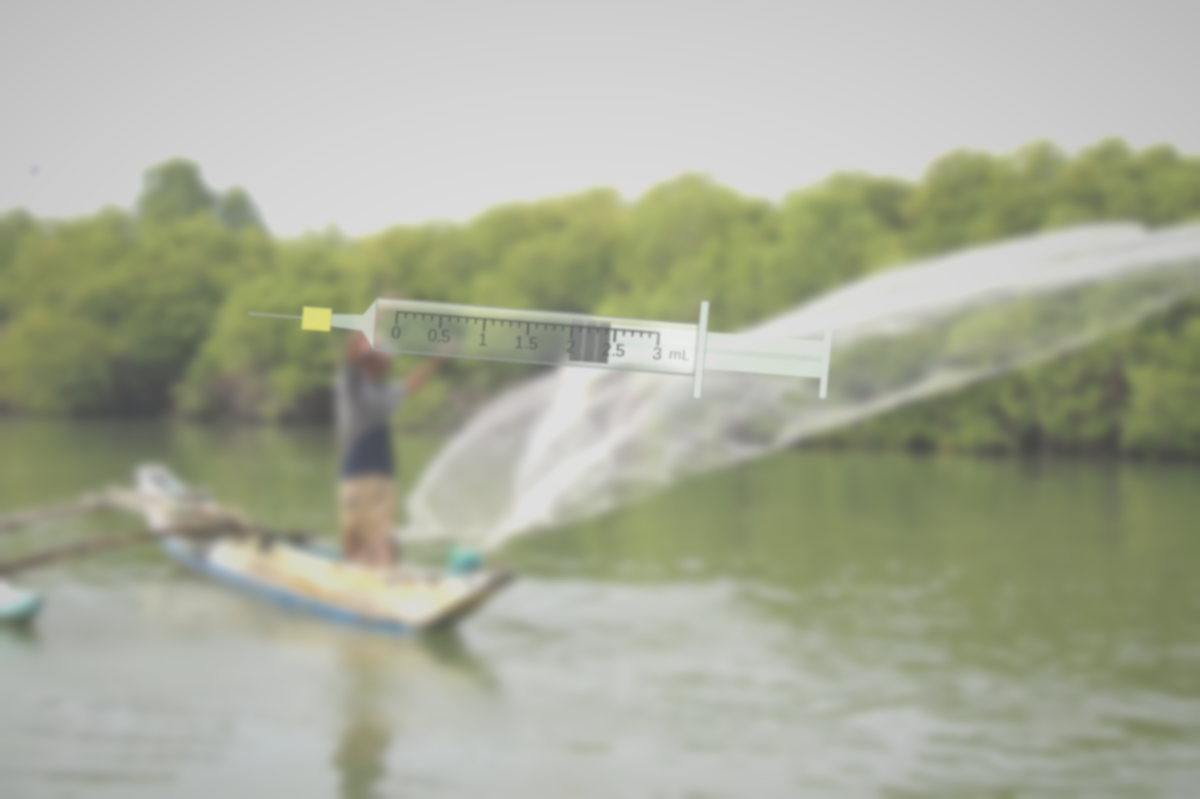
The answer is 2 mL
